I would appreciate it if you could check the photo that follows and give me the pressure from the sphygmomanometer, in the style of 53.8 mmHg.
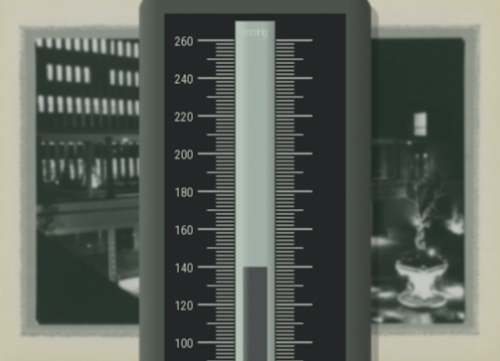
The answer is 140 mmHg
